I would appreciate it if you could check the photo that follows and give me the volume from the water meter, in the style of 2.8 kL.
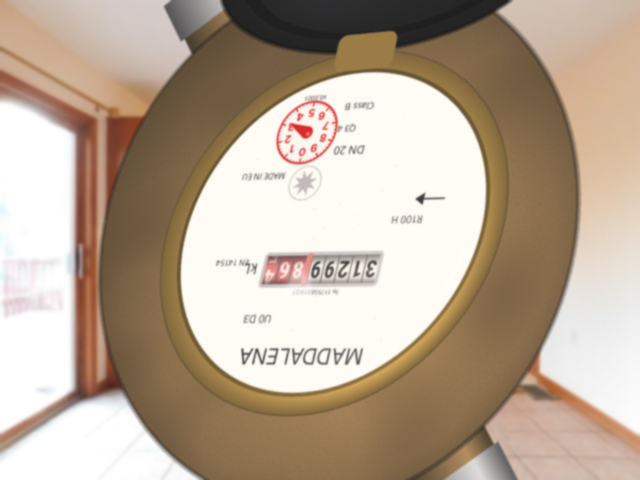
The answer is 31299.8643 kL
